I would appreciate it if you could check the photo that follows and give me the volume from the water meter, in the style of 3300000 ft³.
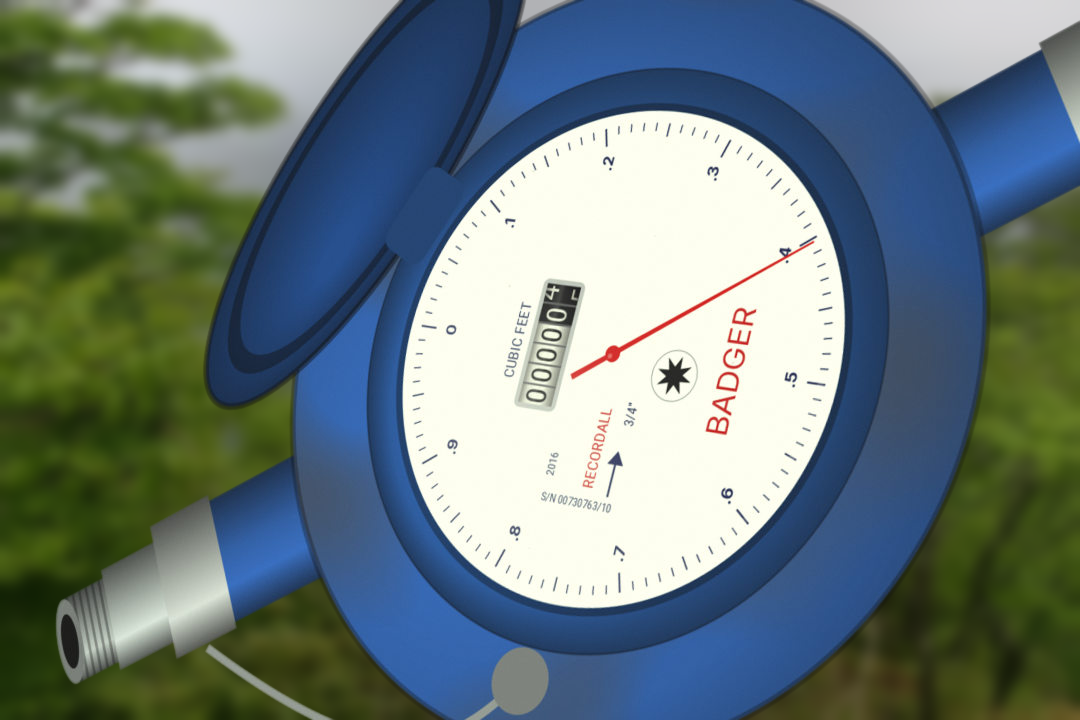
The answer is 4.40 ft³
